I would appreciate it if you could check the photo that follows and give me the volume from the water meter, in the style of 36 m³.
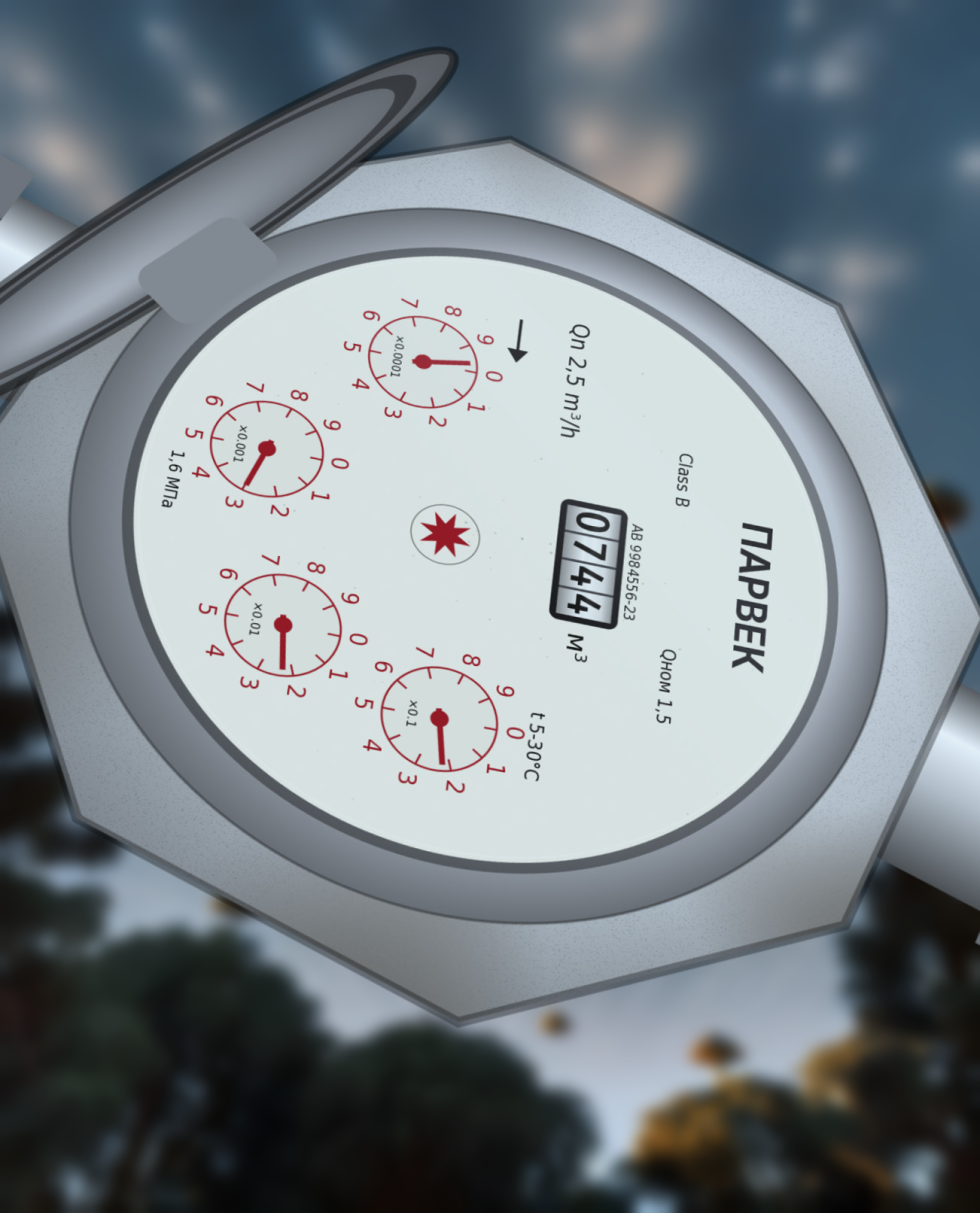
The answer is 744.2229 m³
